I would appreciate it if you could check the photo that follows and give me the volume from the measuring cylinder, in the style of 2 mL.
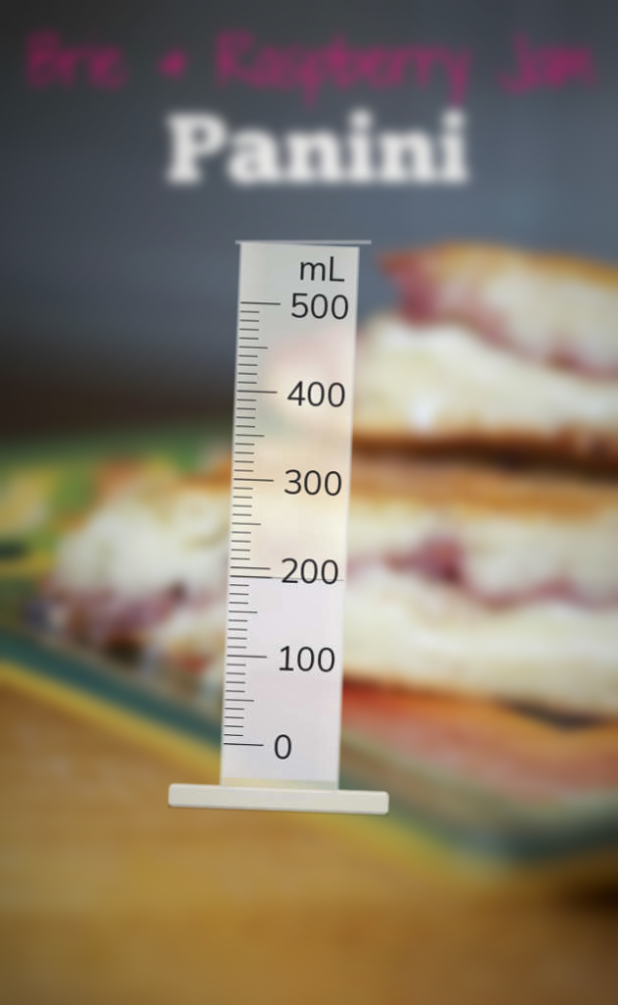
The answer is 190 mL
